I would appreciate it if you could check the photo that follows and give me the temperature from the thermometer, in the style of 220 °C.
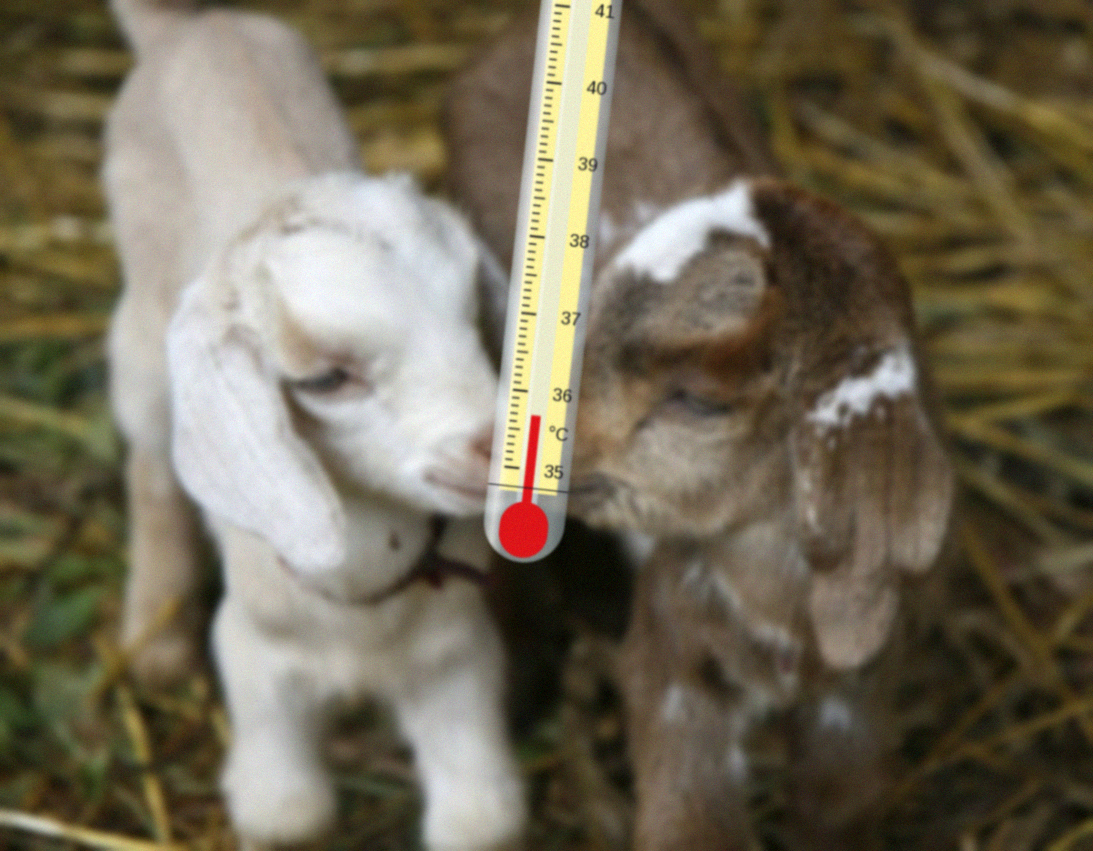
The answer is 35.7 °C
